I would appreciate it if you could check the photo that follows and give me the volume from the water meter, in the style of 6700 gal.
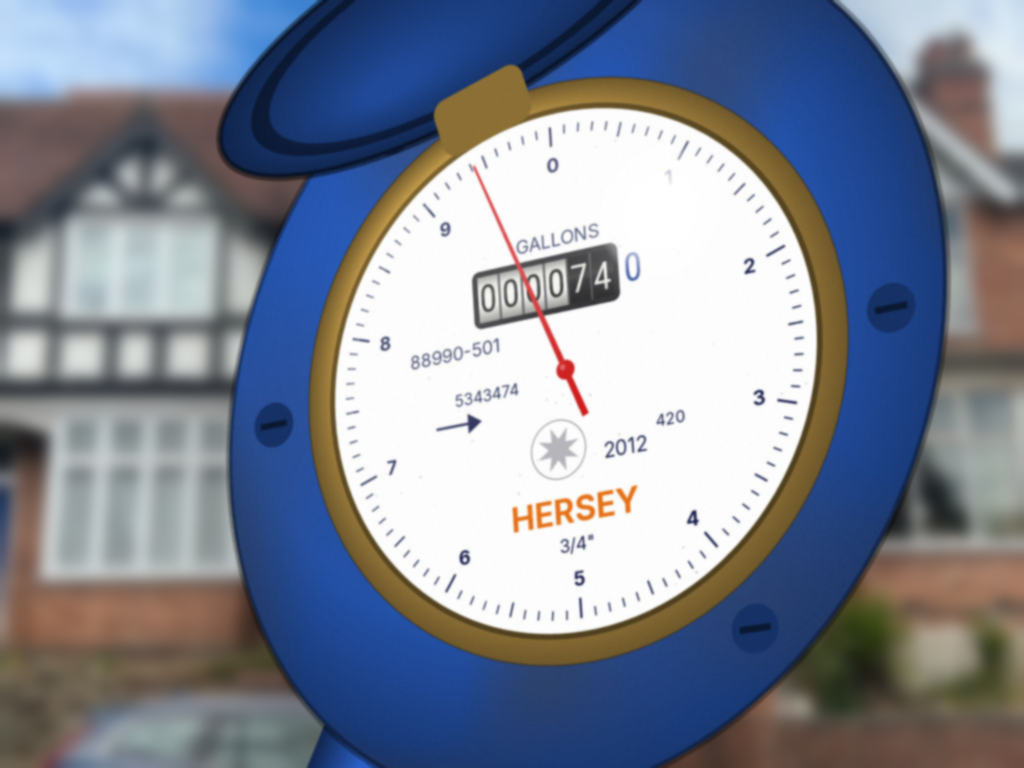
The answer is 739.4 gal
